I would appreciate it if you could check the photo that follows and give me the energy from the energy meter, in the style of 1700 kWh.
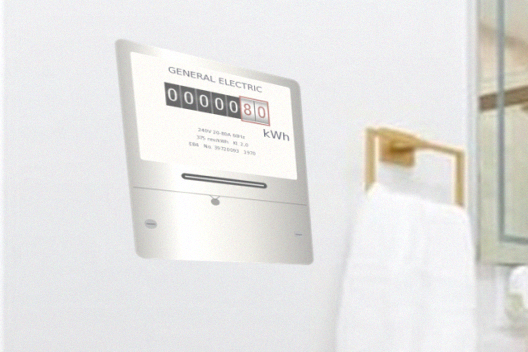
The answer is 0.80 kWh
